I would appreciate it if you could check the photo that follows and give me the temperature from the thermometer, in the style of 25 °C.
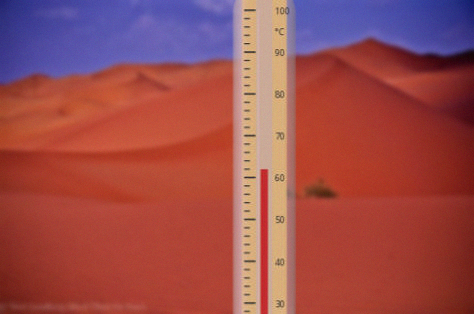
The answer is 62 °C
